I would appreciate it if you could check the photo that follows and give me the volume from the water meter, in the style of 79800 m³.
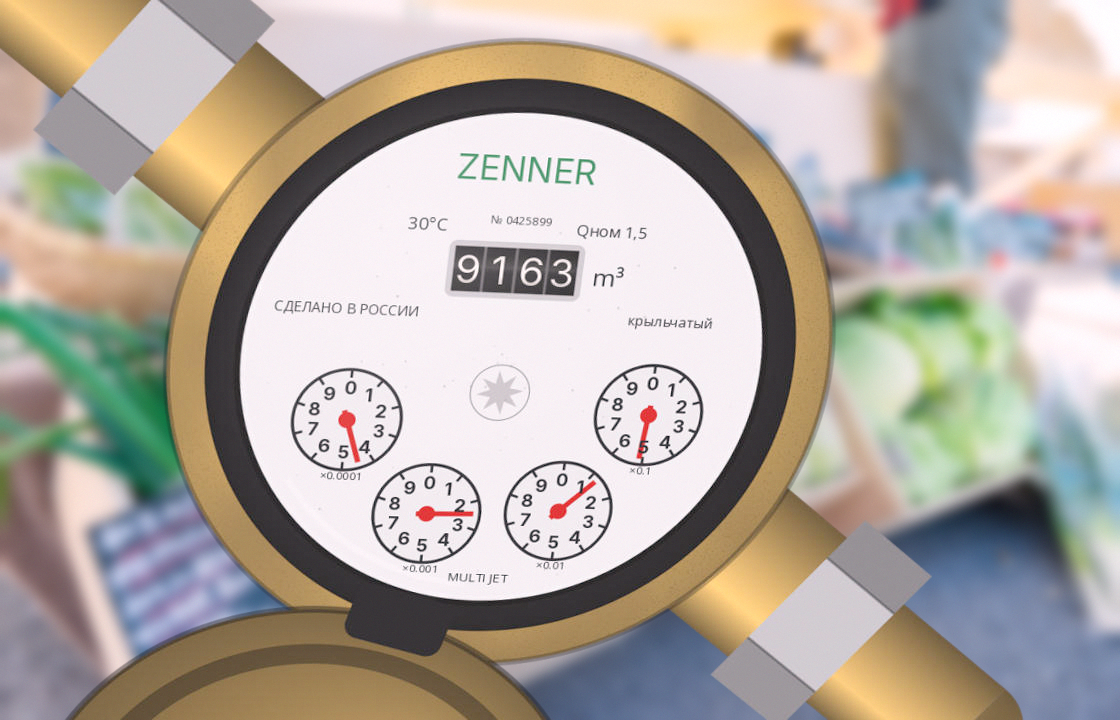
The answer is 9163.5124 m³
